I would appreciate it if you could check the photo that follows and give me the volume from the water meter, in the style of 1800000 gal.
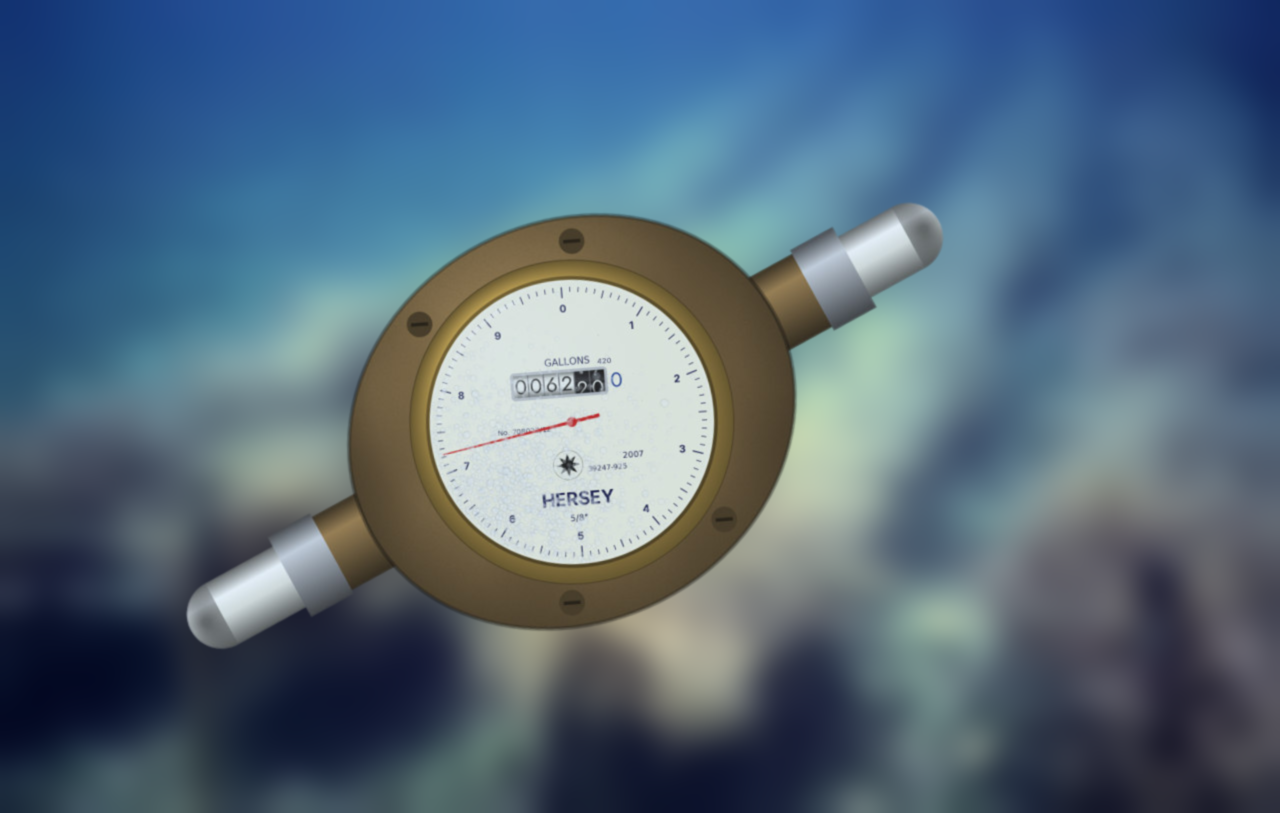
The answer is 62197.2 gal
